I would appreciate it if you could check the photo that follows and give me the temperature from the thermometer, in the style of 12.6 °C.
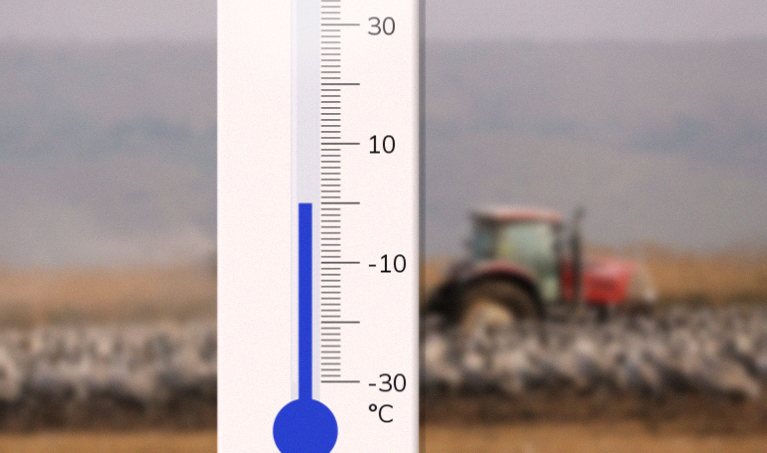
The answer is 0 °C
